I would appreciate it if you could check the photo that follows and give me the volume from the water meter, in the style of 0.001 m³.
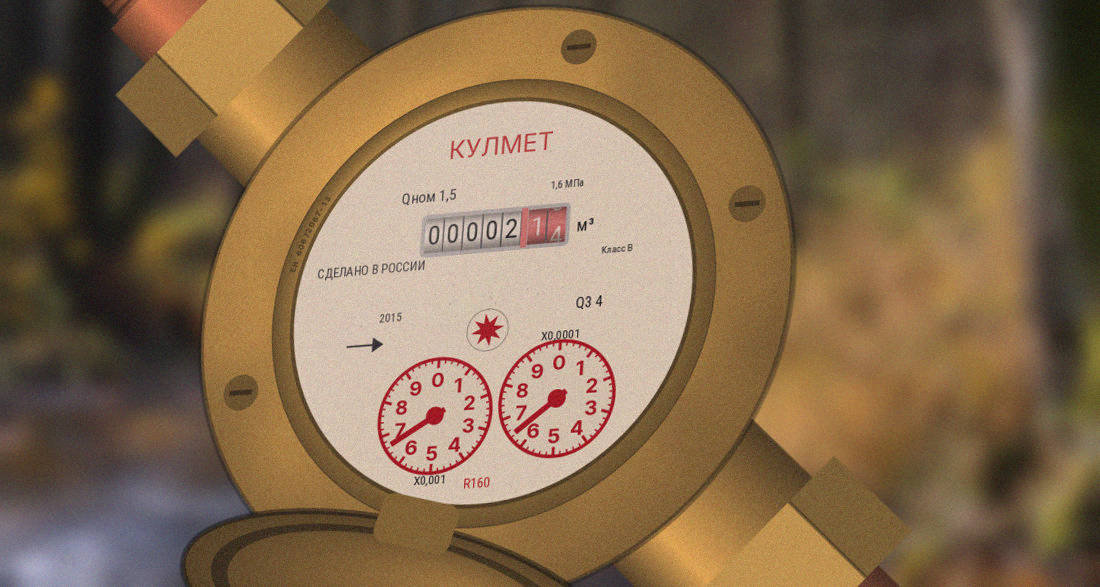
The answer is 2.1366 m³
